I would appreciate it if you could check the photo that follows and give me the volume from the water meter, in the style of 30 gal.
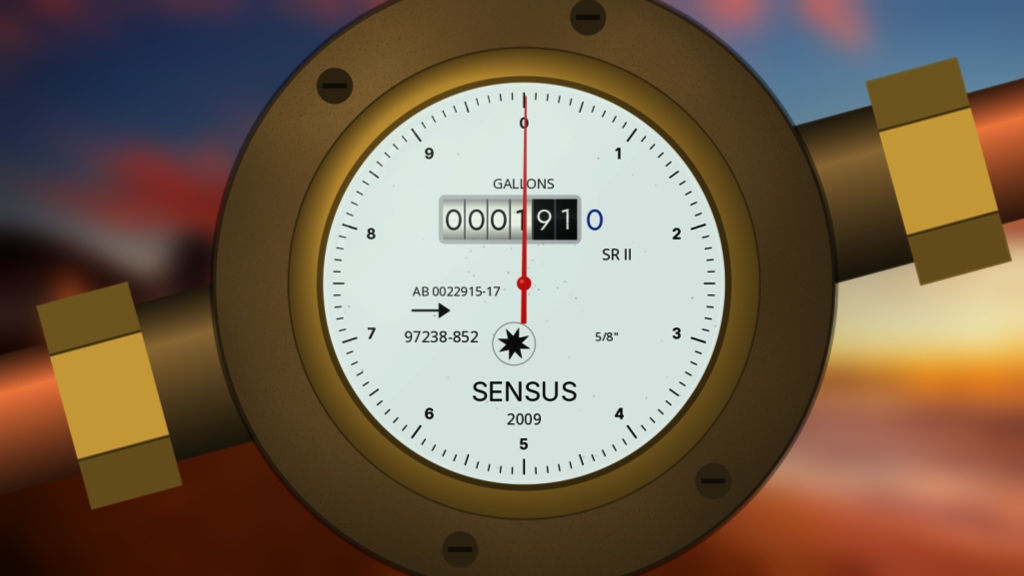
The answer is 1910.0 gal
